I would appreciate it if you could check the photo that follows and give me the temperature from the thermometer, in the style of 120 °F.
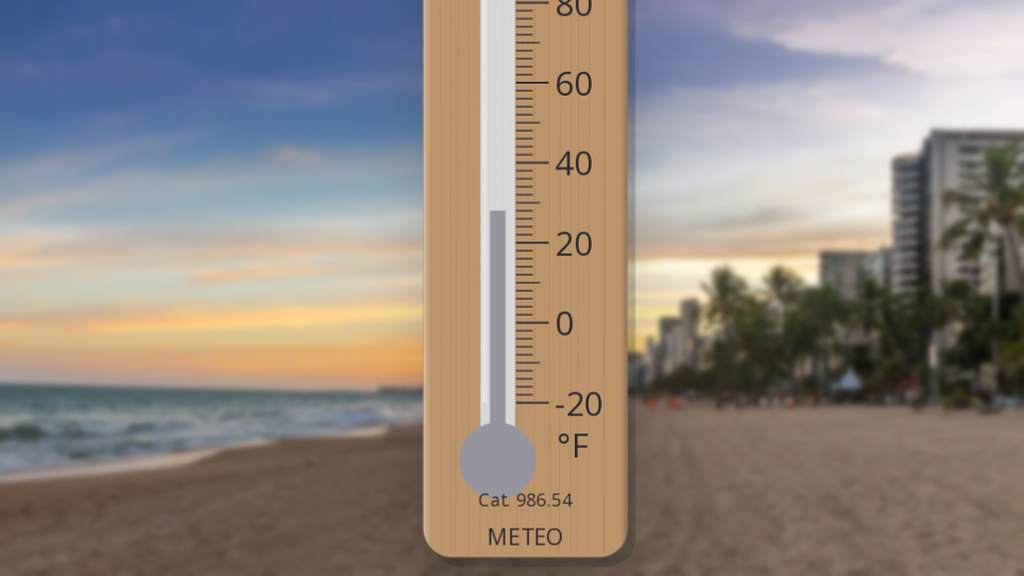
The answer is 28 °F
